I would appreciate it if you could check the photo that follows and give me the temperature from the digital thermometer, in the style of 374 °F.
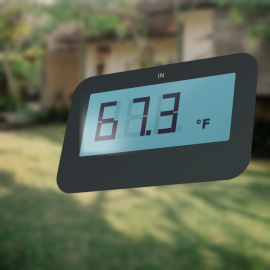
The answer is 67.3 °F
